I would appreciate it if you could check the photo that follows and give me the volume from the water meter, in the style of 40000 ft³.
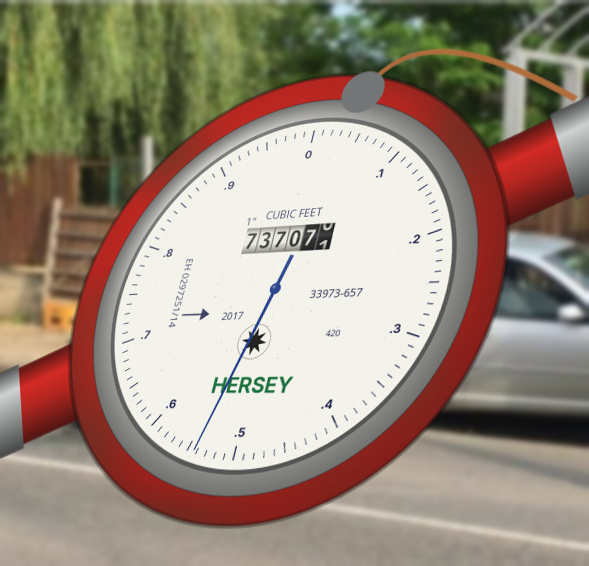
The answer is 737070.54 ft³
